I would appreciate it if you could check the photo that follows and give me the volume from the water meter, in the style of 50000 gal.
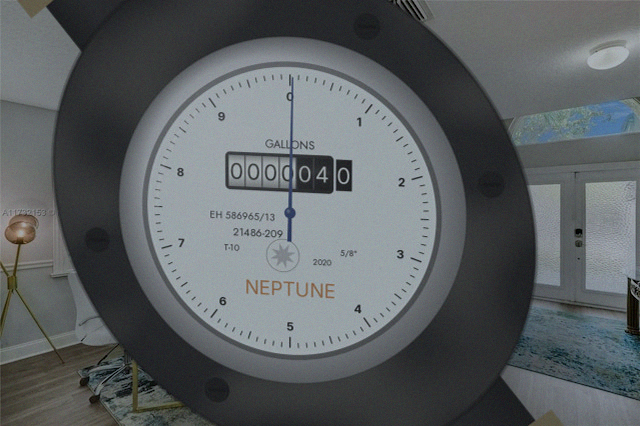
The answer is 40.0 gal
